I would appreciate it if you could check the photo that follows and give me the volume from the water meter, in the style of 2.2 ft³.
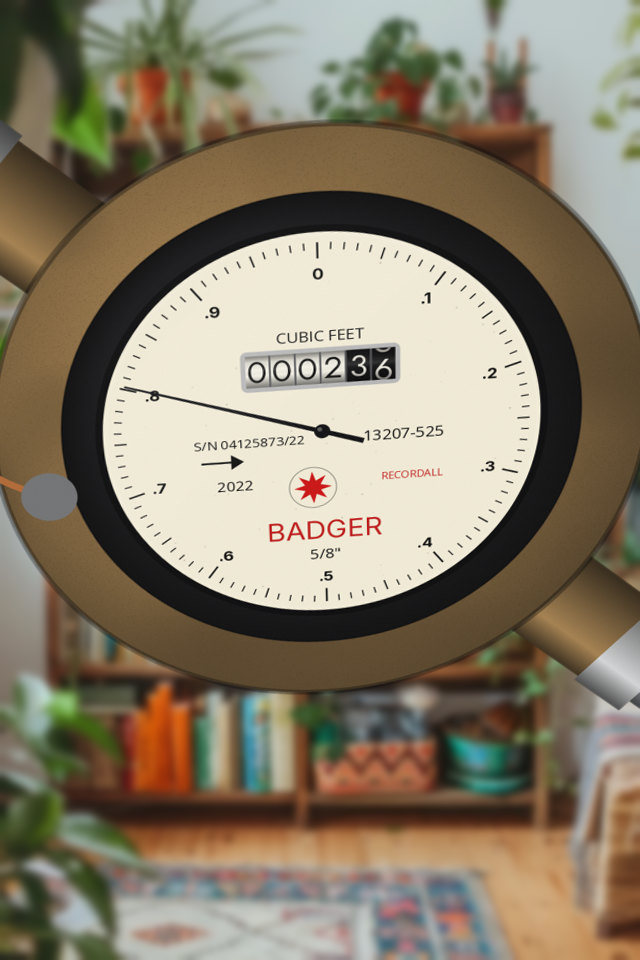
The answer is 235.80 ft³
